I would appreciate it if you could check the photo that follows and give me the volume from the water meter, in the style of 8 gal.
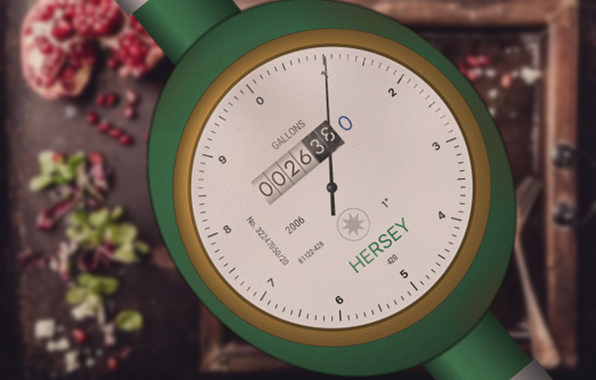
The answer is 26381.0 gal
